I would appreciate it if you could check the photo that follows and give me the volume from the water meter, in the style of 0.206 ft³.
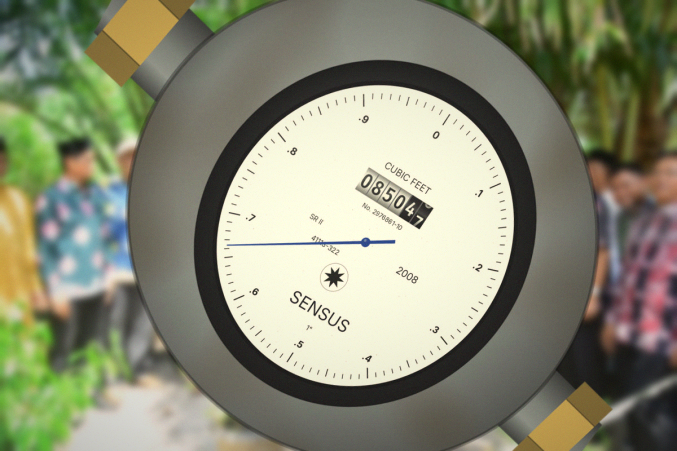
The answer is 85046.66 ft³
